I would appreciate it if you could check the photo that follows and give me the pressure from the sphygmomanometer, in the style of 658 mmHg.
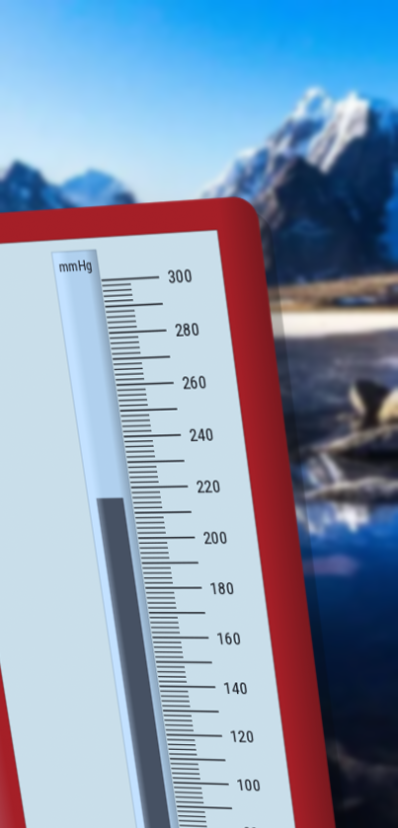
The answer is 216 mmHg
